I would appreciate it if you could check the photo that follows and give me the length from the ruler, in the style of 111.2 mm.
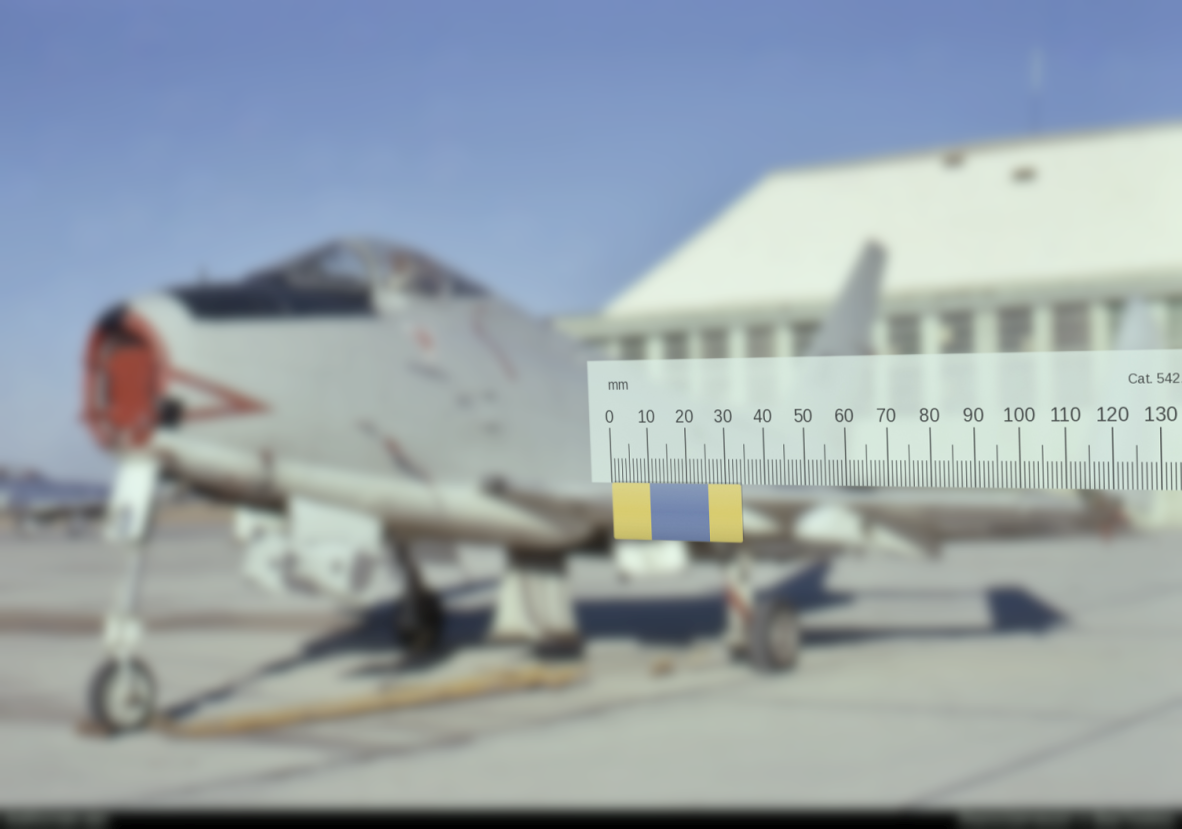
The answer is 34 mm
